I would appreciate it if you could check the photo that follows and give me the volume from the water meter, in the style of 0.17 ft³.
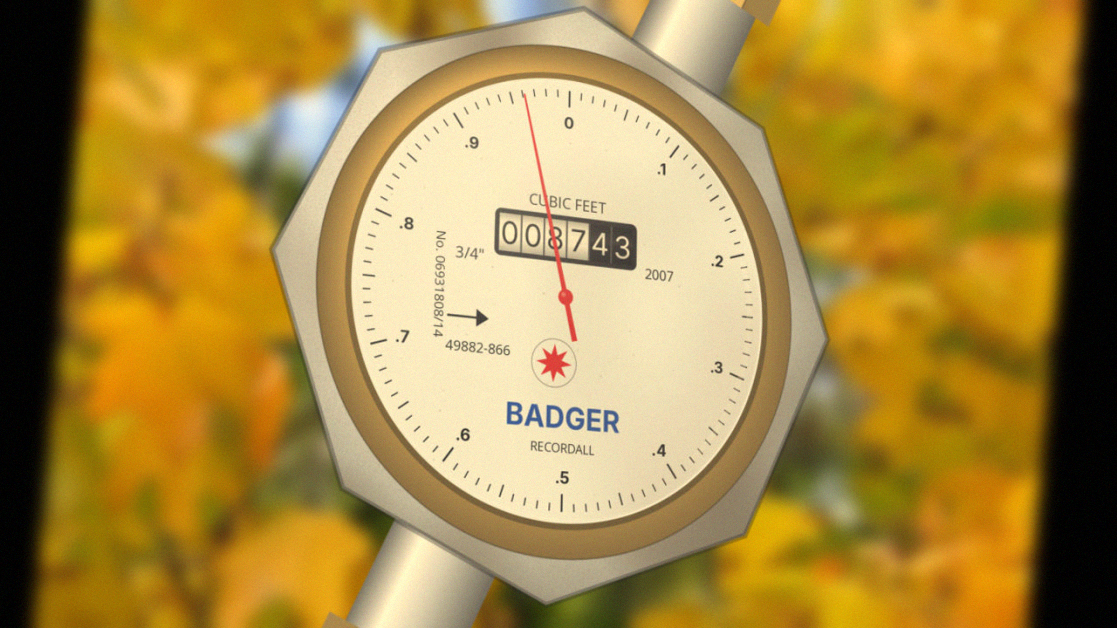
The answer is 8742.96 ft³
